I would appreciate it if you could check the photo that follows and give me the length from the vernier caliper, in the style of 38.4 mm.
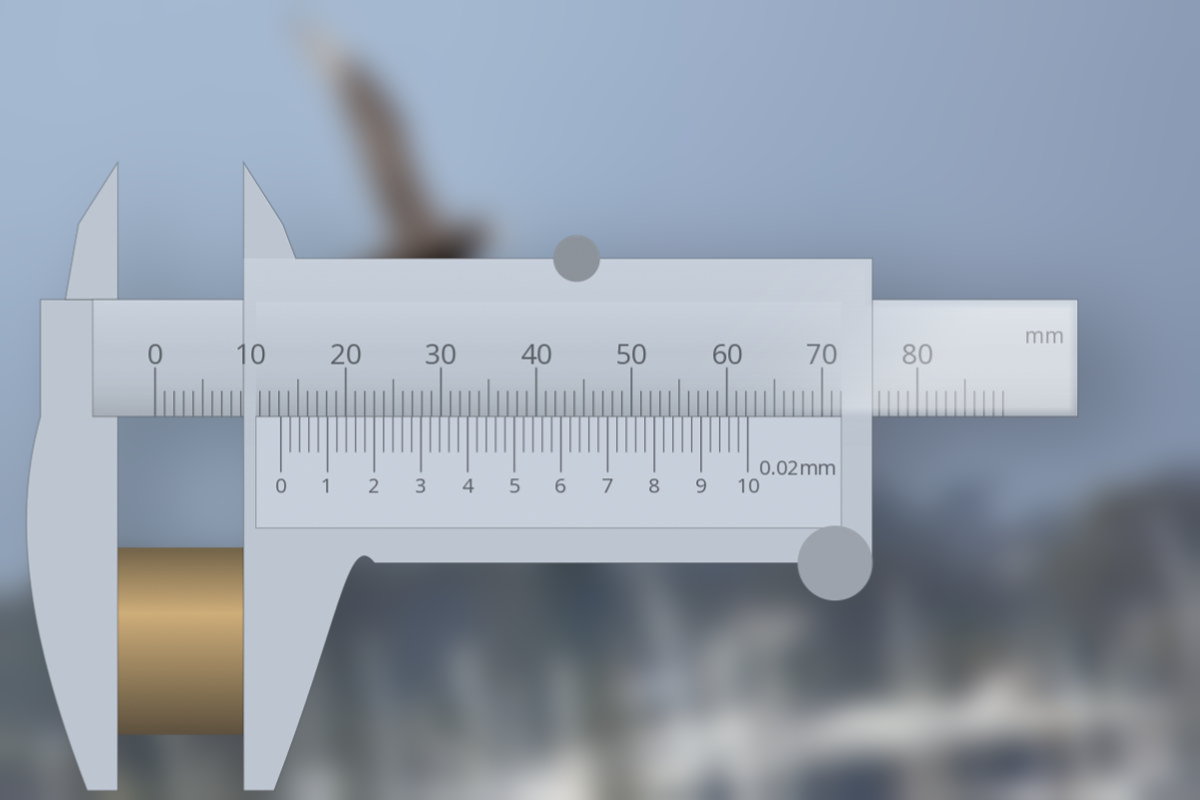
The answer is 13.2 mm
